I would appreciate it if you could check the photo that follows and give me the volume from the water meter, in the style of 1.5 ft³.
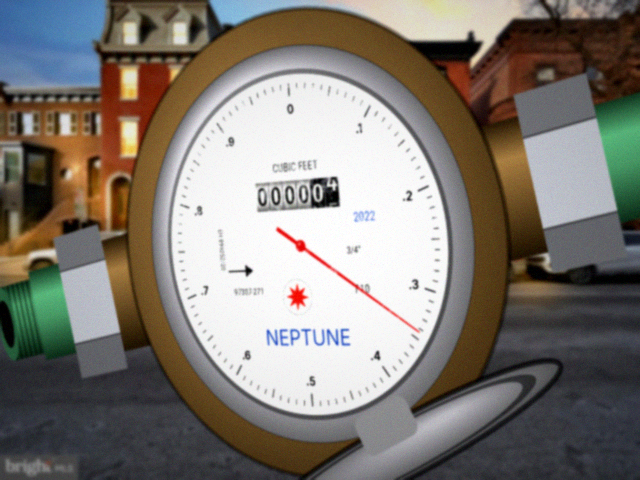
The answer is 4.34 ft³
